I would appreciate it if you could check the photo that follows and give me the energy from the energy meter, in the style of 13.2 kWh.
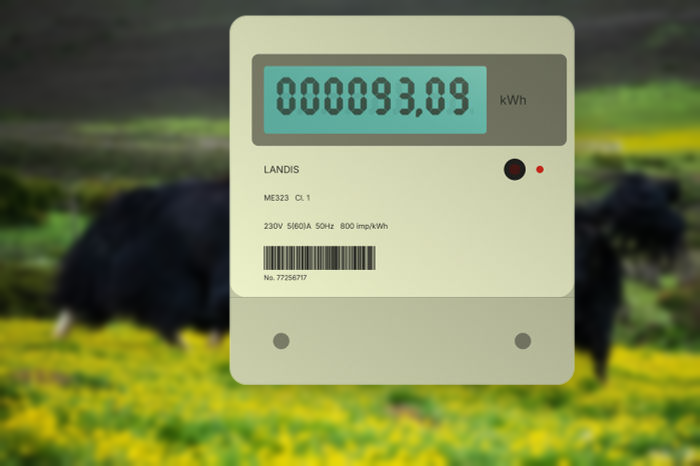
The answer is 93.09 kWh
